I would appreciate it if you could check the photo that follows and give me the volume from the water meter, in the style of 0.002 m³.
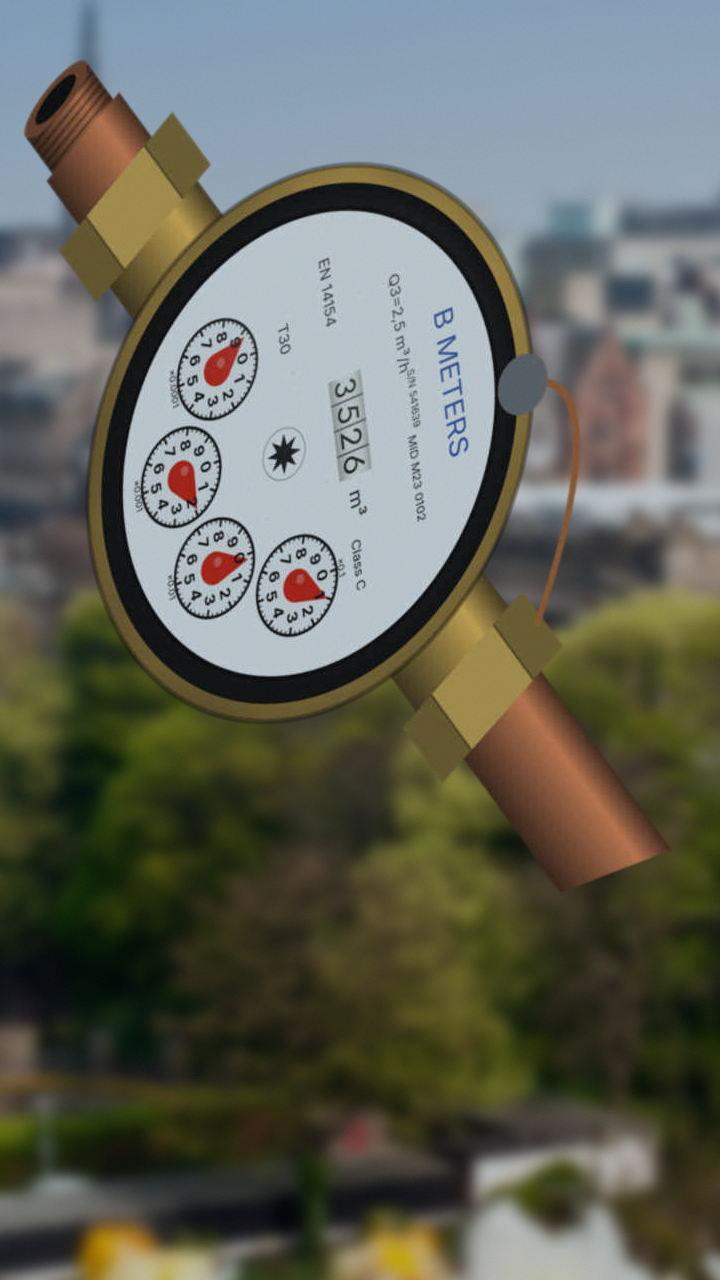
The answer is 3526.1019 m³
